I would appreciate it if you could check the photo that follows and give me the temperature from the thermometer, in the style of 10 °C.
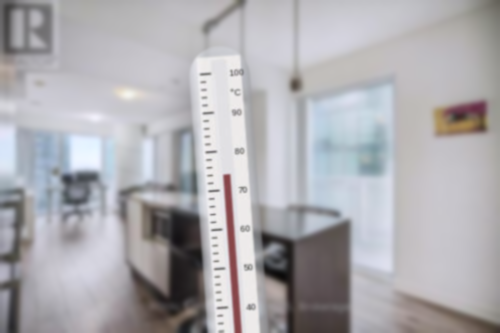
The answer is 74 °C
